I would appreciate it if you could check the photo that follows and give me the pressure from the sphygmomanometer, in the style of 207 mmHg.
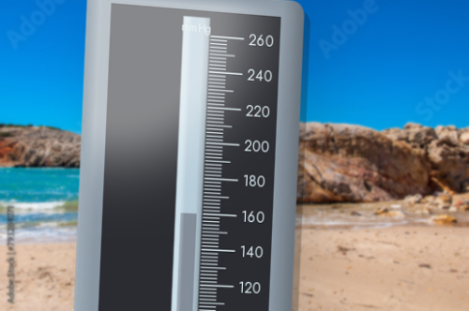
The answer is 160 mmHg
